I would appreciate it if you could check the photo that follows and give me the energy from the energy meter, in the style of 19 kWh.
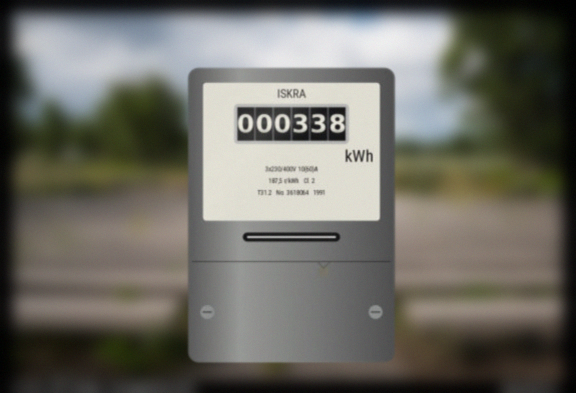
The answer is 338 kWh
